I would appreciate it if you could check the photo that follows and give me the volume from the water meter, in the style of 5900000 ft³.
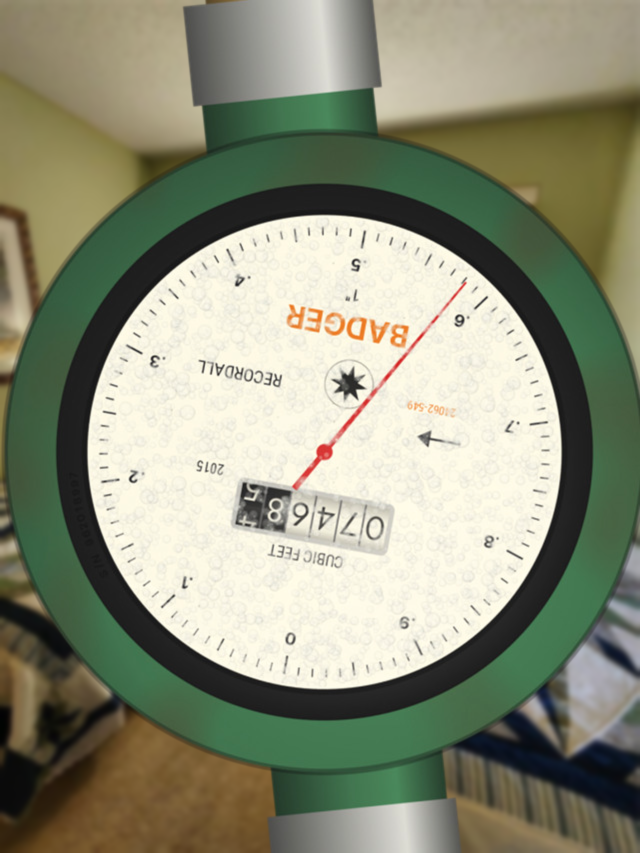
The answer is 74684.58 ft³
